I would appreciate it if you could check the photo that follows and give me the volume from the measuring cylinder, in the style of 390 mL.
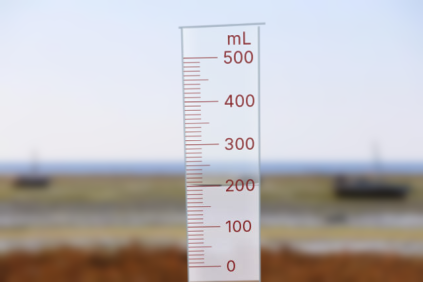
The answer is 200 mL
